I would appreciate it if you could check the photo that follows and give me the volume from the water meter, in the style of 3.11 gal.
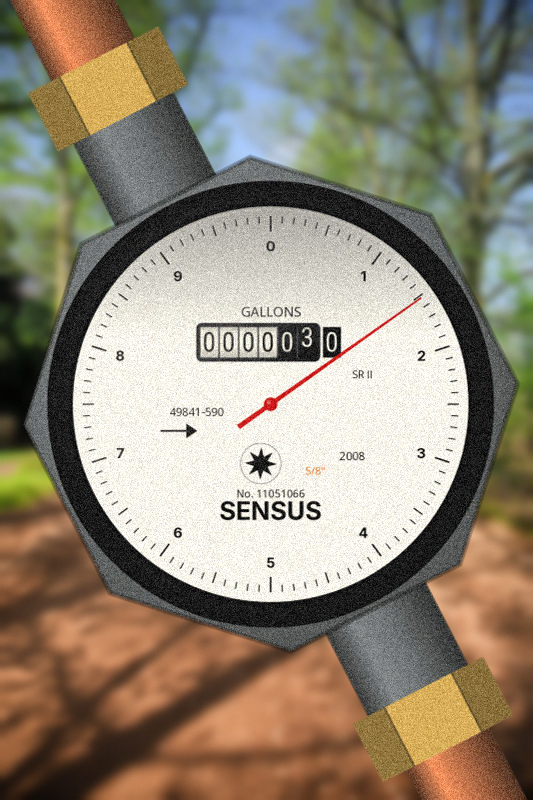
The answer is 31.5 gal
